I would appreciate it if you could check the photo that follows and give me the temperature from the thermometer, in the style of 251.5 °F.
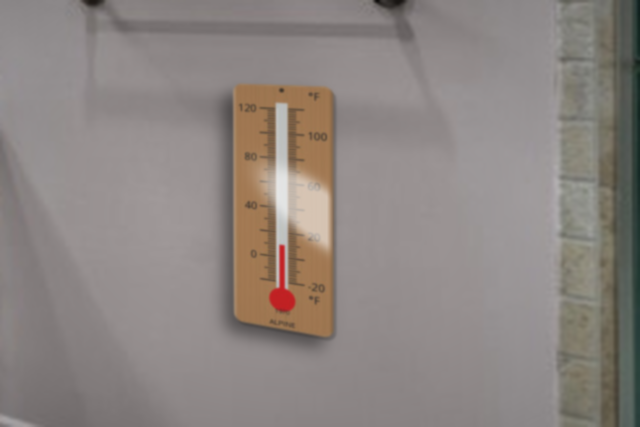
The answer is 10 °F
